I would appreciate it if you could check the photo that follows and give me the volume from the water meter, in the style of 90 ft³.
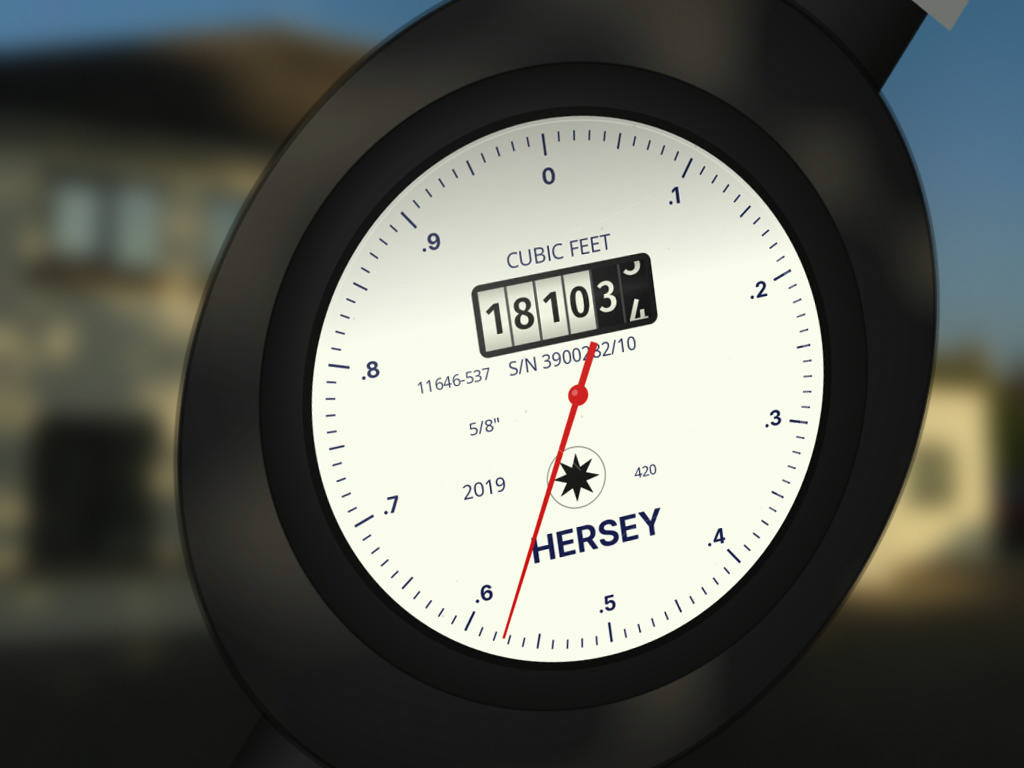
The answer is 181033.57 ft³
